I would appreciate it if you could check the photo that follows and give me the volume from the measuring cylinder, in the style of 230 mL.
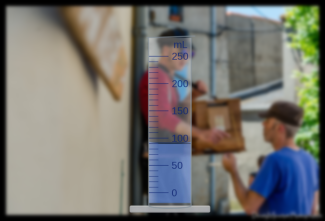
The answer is 90 mL
